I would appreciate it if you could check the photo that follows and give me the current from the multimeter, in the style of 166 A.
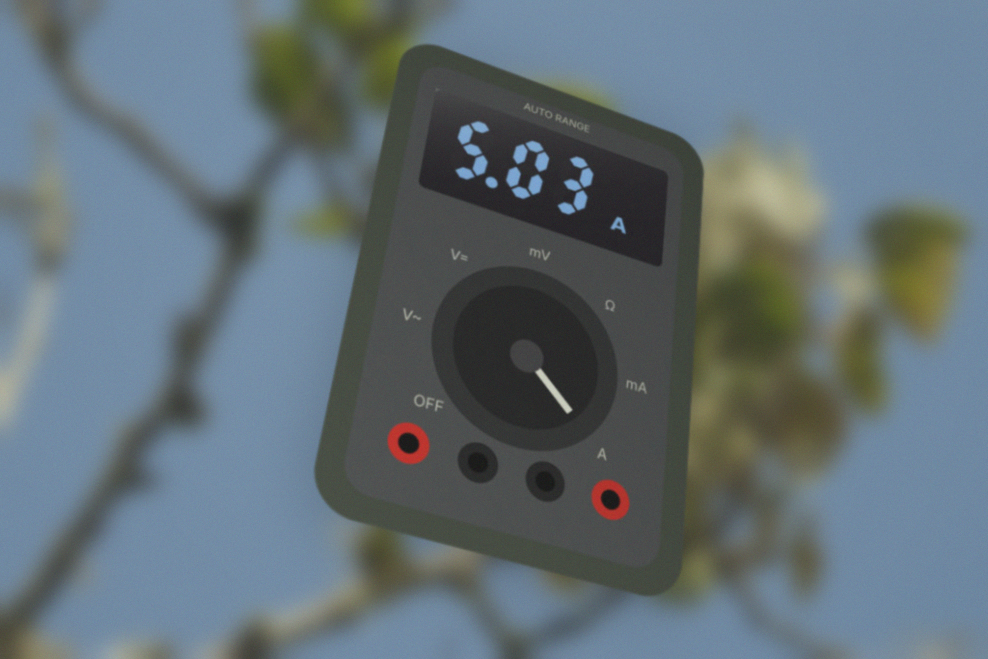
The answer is 5.03 A
